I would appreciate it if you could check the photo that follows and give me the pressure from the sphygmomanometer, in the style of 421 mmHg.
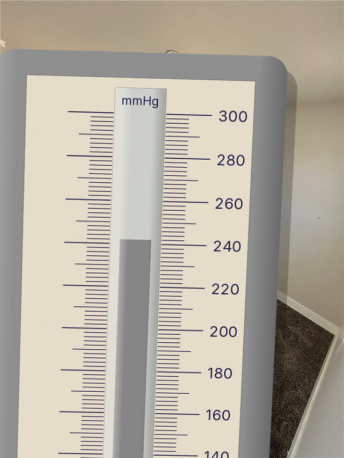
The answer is 242 mmHg
